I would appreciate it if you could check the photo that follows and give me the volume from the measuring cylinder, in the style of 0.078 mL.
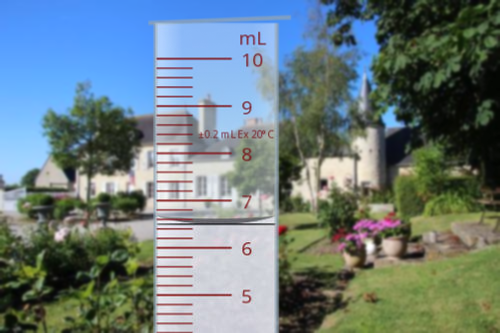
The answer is 6.5 mL
